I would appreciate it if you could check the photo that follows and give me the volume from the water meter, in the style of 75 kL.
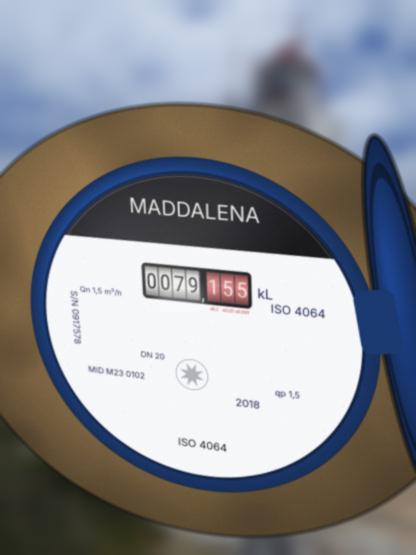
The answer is 79.155 kL
